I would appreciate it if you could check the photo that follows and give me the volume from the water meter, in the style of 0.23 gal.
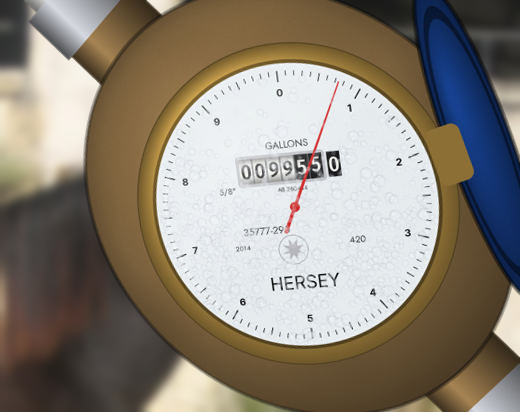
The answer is 99550.7 gal
